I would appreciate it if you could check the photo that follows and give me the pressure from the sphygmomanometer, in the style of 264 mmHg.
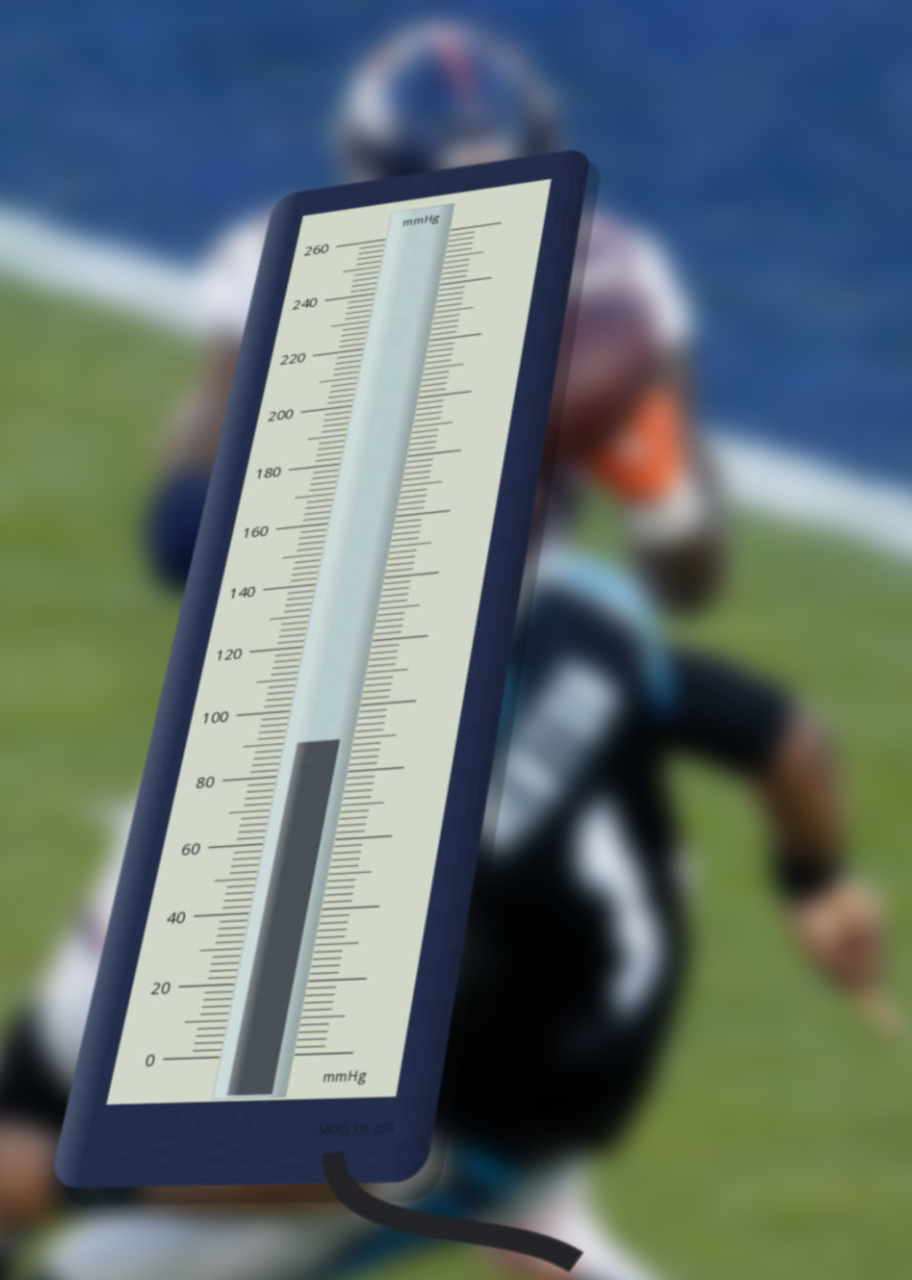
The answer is 90 mmHg
